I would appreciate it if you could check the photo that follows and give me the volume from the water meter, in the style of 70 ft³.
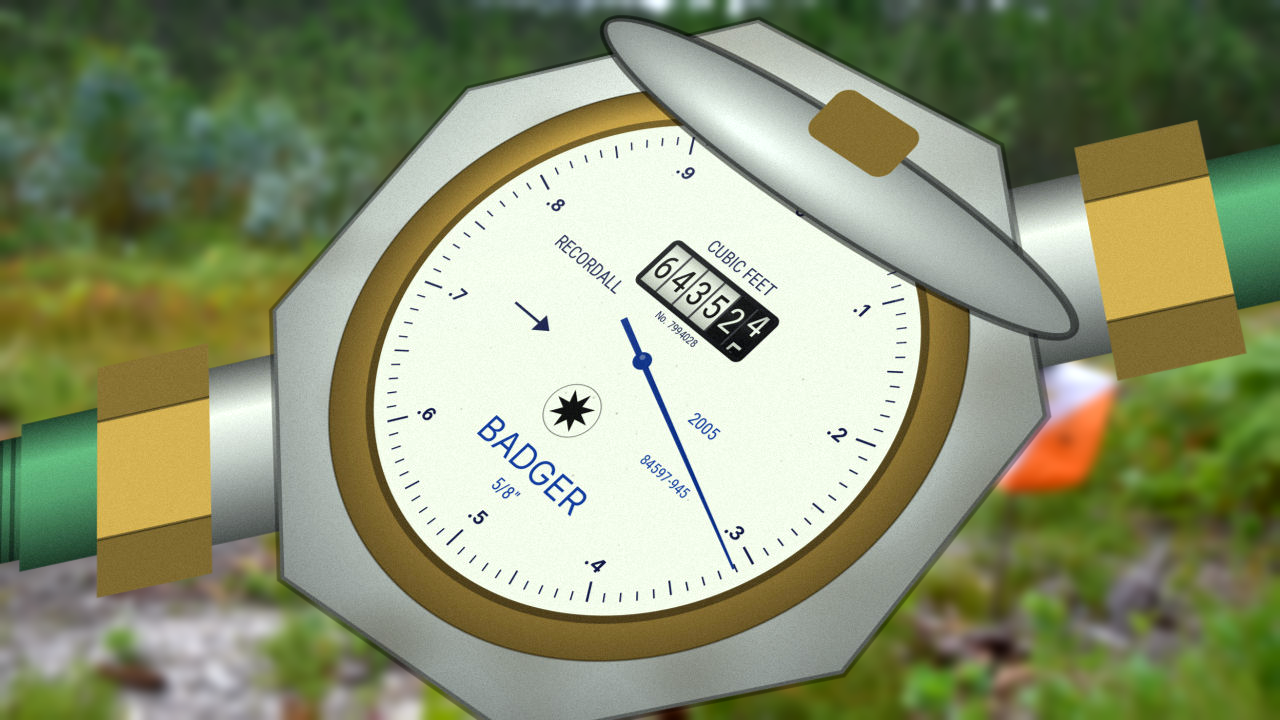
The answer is 643524.31 ft³
